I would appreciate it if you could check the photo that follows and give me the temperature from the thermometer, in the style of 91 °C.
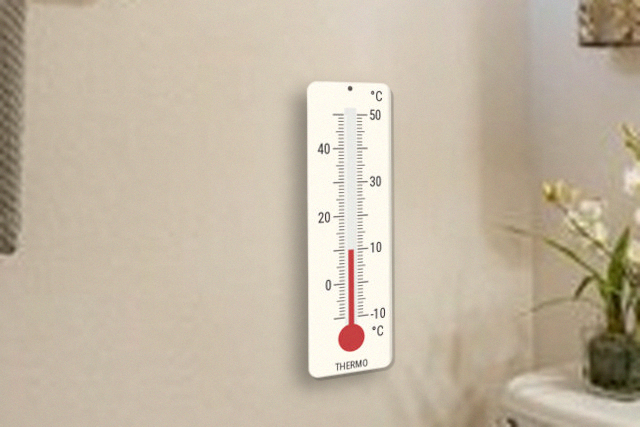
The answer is 10 °C
